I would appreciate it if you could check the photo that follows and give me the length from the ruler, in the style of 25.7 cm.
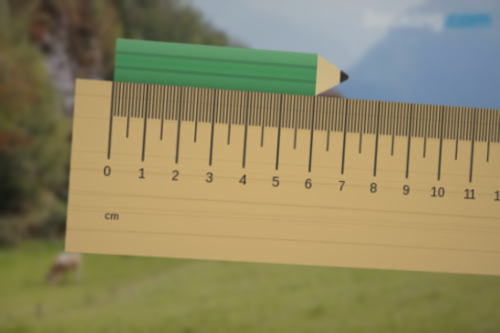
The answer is 7 cm
